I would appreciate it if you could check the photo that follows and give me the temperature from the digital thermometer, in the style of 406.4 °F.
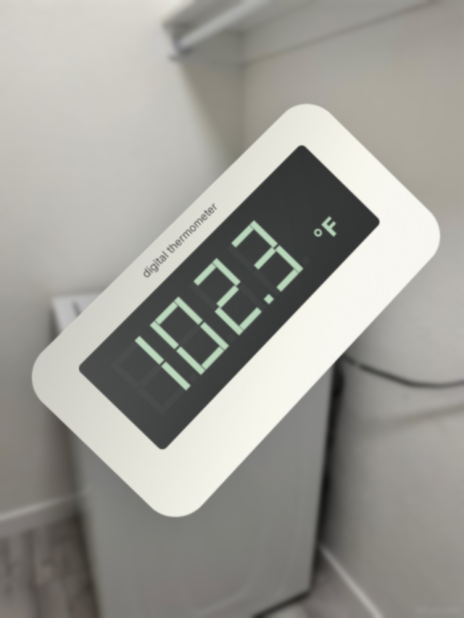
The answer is 102.3 °F
